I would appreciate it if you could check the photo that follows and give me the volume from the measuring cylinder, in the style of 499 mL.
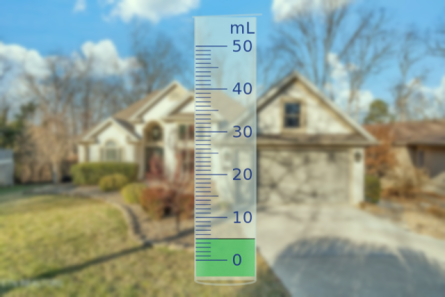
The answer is 5 mL
